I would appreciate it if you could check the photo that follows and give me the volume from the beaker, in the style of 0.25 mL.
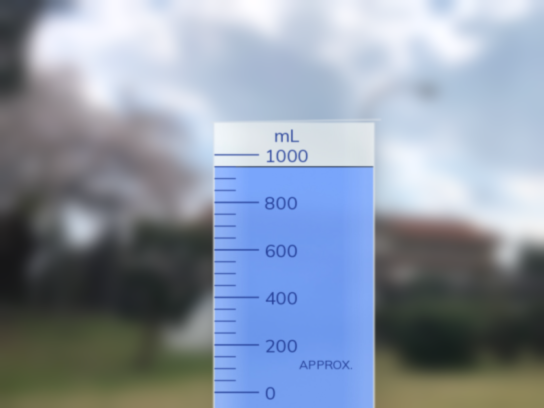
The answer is 950 mL
